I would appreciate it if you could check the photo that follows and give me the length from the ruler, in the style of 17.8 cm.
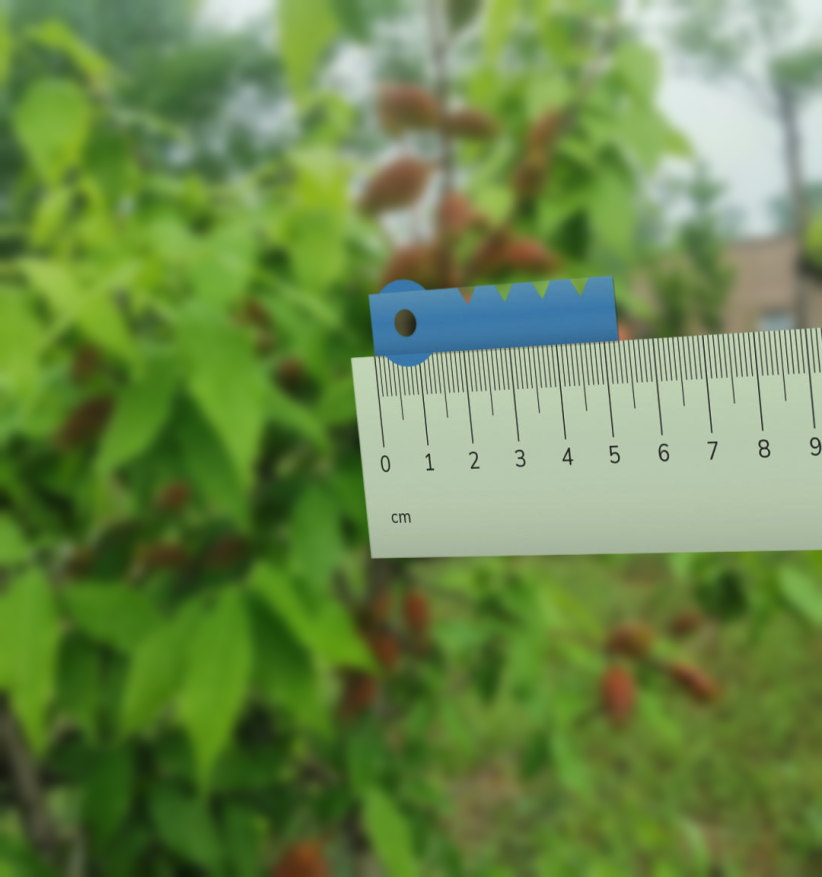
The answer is 5.3 cm
